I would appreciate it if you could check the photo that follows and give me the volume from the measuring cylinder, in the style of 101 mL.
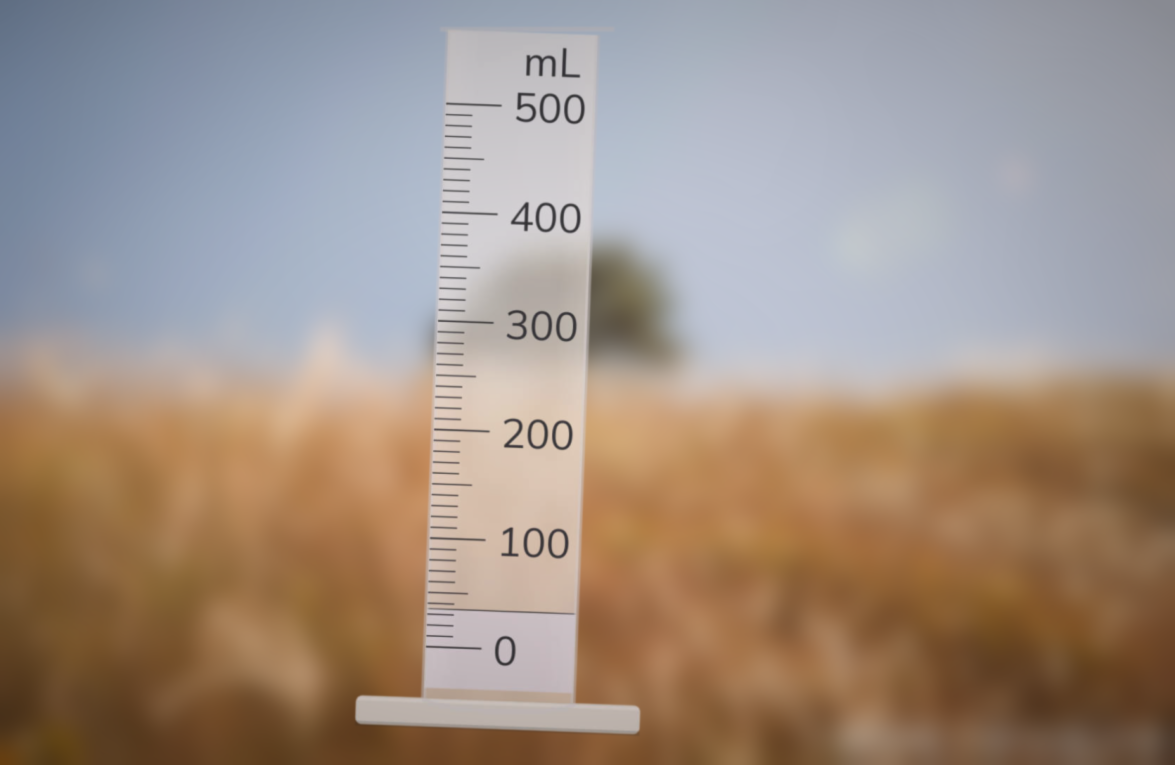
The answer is 35 mL
